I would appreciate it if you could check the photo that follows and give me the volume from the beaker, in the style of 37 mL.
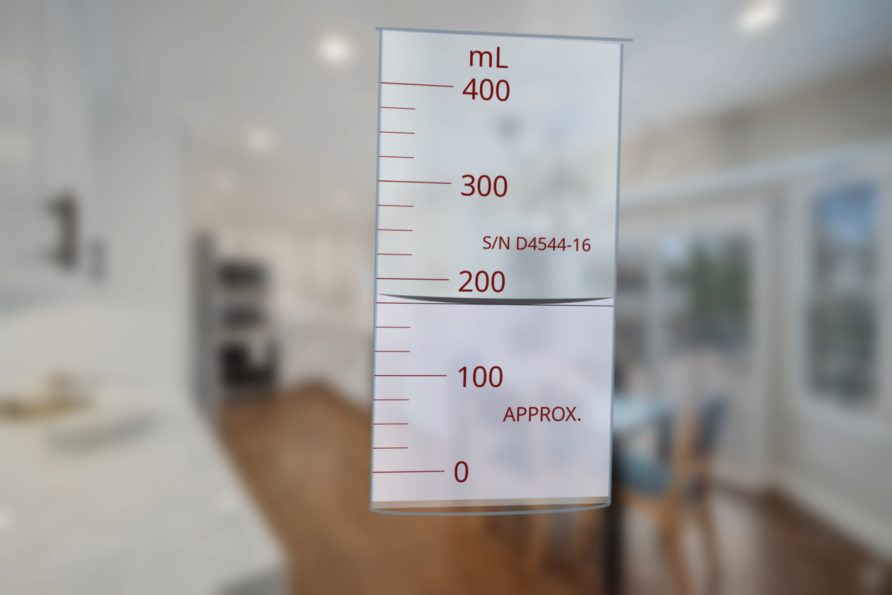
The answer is 175 mL
